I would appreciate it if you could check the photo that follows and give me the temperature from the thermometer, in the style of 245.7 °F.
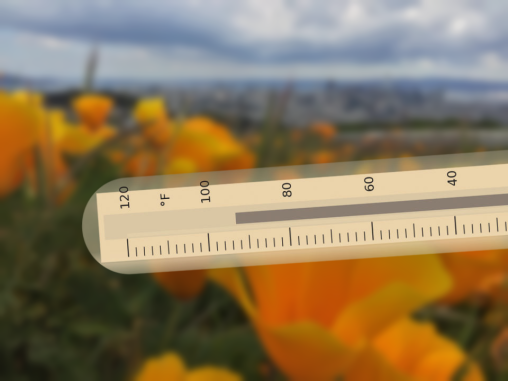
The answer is 93 °F
